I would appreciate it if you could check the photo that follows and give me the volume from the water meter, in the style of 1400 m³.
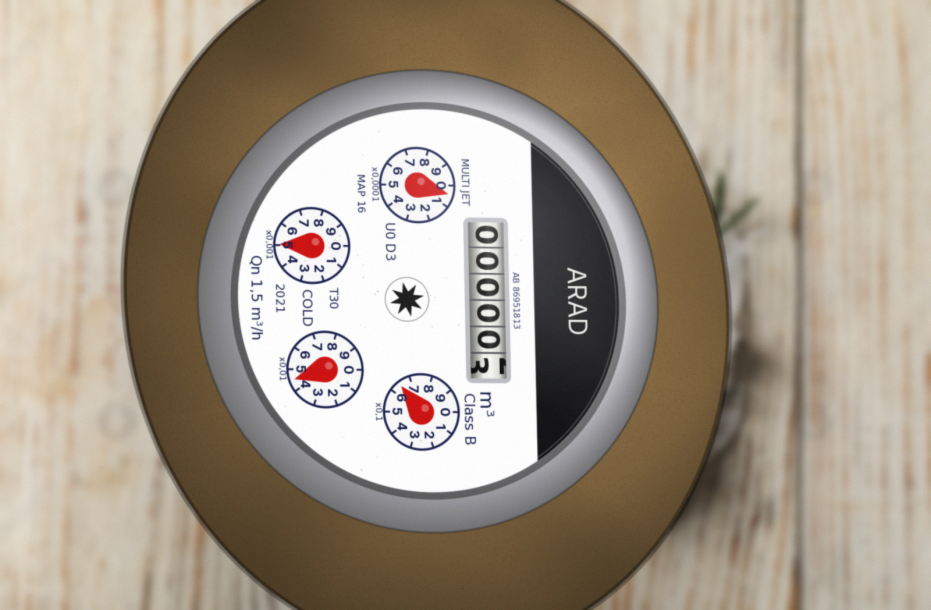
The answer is 2.6450 m³
